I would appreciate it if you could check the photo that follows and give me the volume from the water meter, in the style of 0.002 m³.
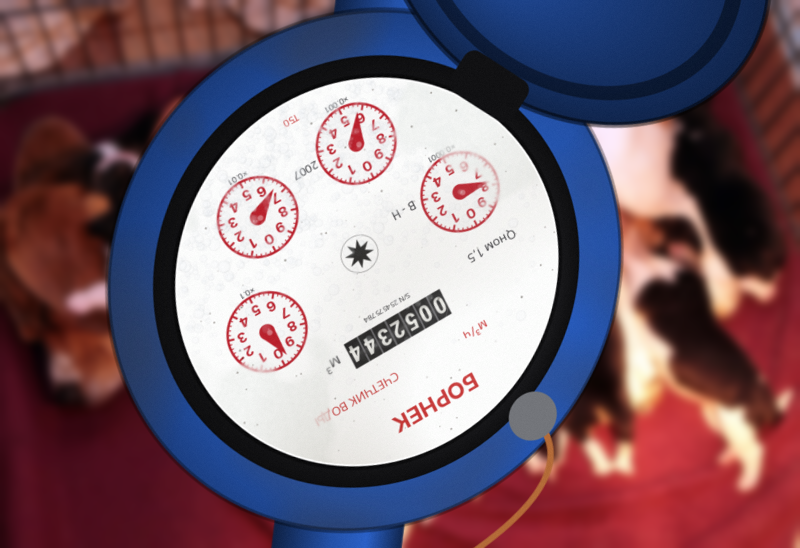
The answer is 52343.9657 m³
